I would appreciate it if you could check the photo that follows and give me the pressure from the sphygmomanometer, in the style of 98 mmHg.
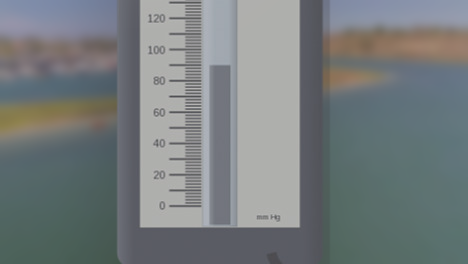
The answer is 90 mmHg
